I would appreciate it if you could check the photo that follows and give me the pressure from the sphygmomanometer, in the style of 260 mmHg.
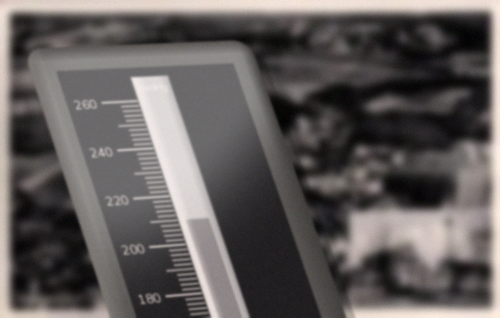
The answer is 210 mmHg
